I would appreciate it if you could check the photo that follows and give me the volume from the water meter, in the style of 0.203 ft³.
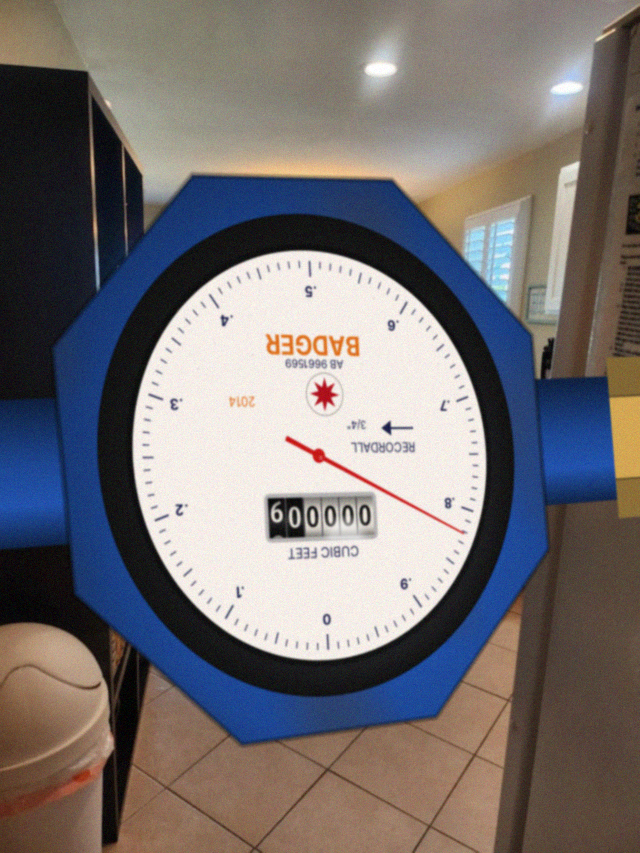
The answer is 8.82 ft³
